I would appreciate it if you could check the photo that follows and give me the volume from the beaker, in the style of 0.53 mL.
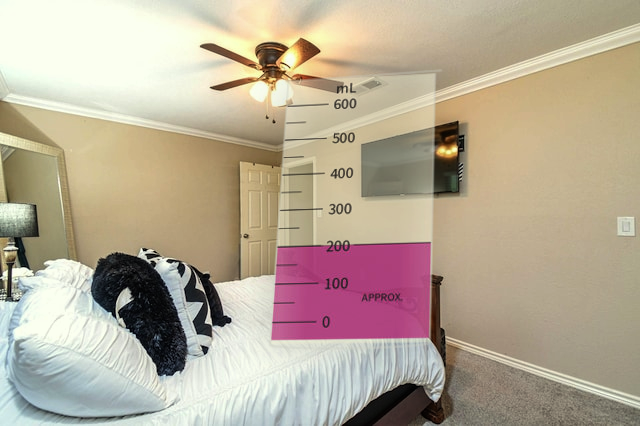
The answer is 200 mL
